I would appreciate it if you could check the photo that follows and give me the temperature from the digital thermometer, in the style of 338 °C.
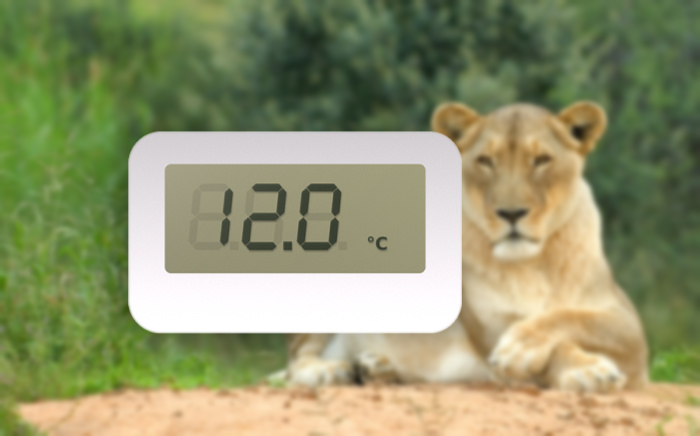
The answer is 12.0 °C
